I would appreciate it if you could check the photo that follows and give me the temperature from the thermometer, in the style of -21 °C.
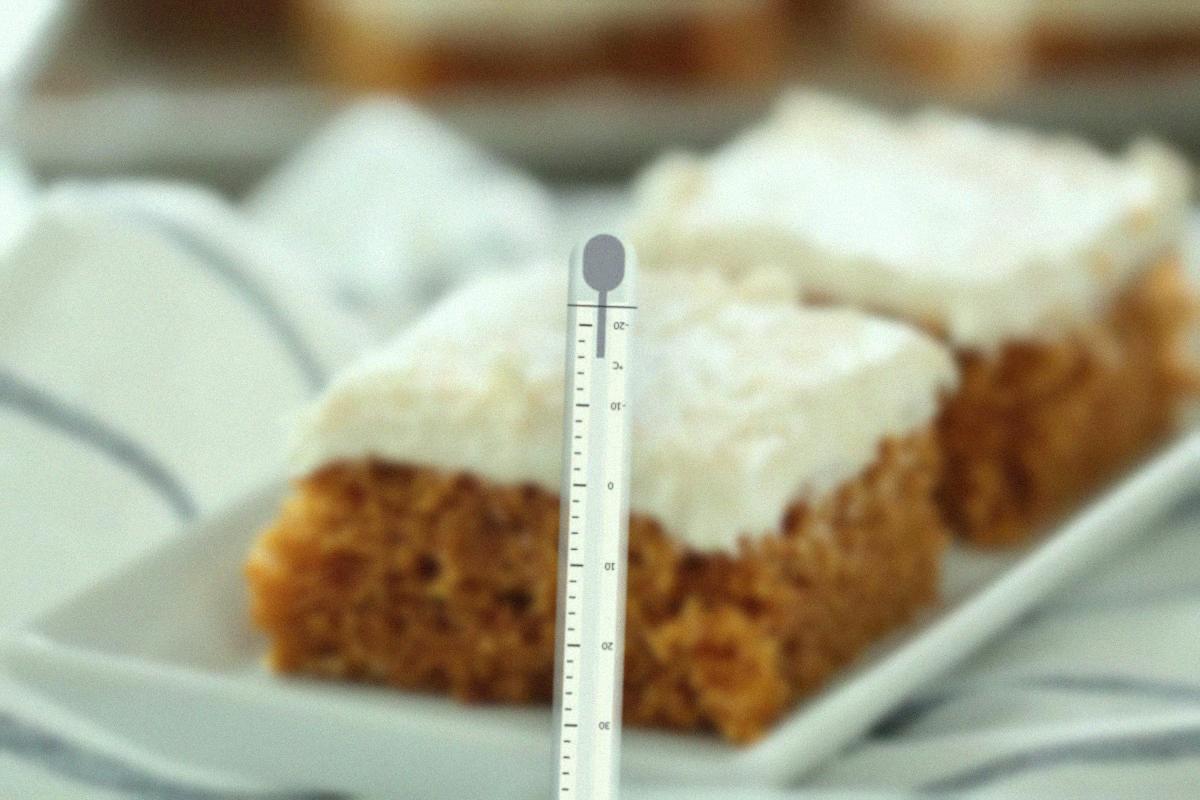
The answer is -16 °C
